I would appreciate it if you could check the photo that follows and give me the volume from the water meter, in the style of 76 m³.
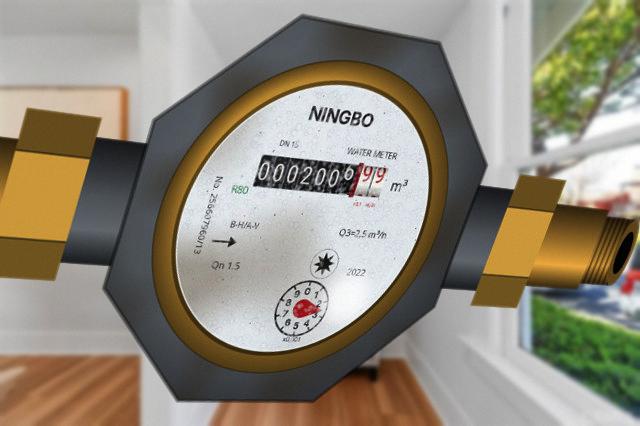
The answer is 2006.992 m³
